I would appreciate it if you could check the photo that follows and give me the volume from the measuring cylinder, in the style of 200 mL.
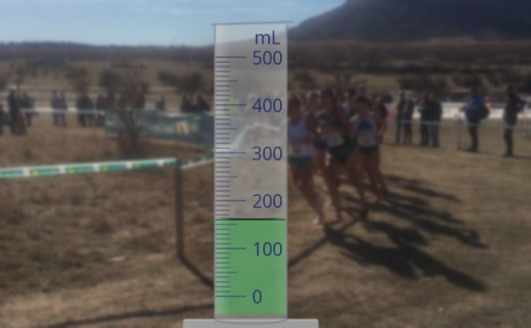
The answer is 160 mL
